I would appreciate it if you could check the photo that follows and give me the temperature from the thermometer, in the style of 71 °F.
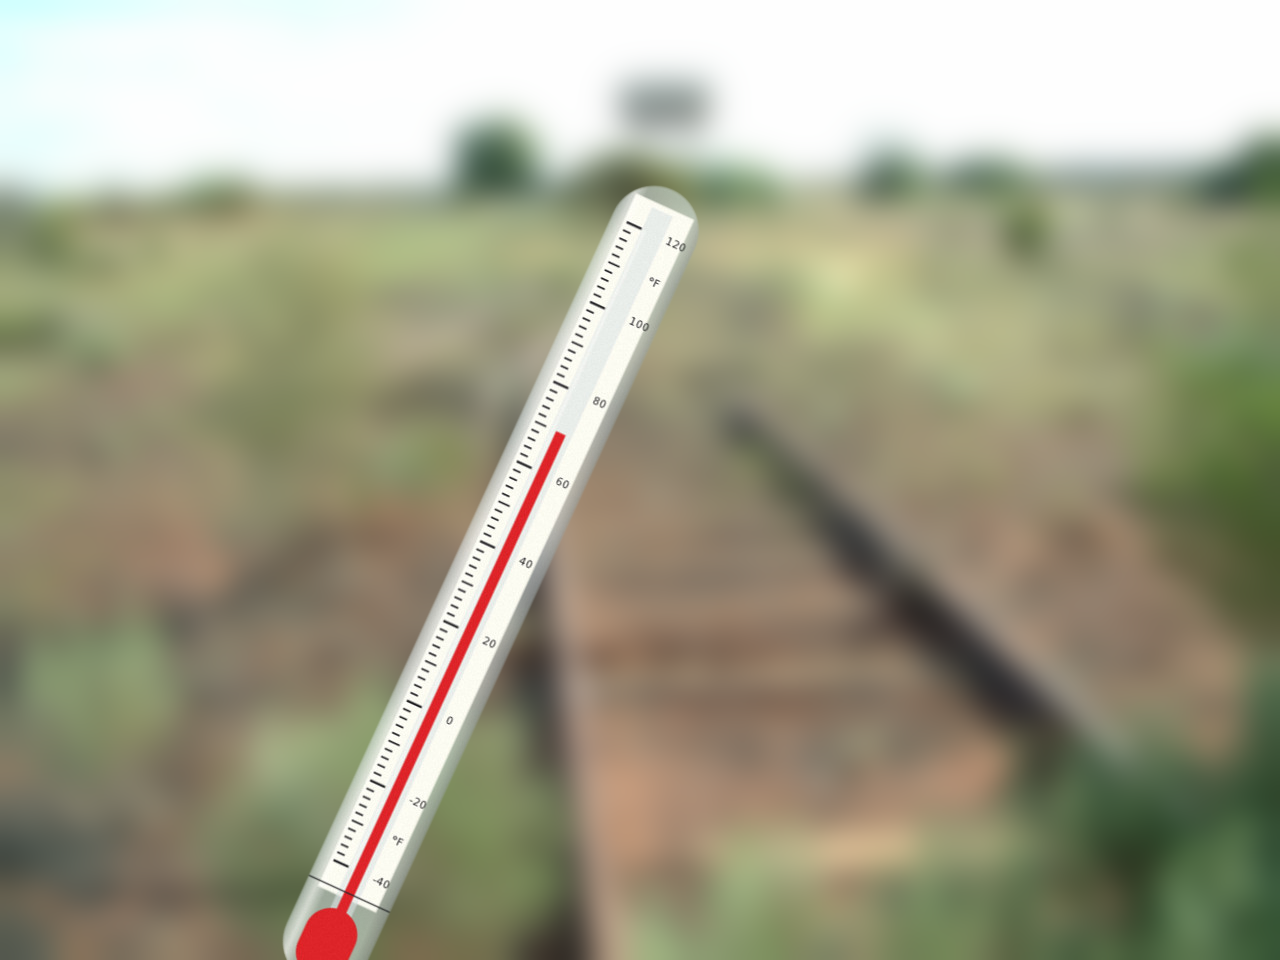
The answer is 70 °F
